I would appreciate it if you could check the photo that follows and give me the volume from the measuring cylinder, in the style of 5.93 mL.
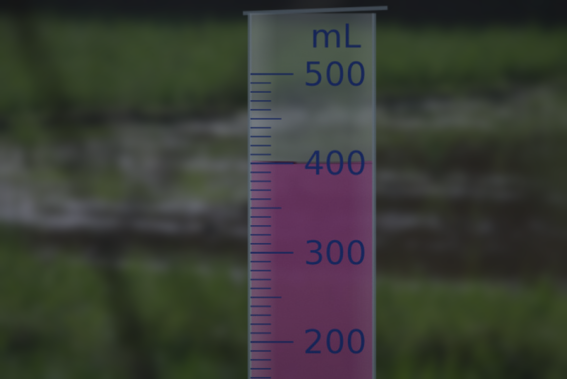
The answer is 400 mL
